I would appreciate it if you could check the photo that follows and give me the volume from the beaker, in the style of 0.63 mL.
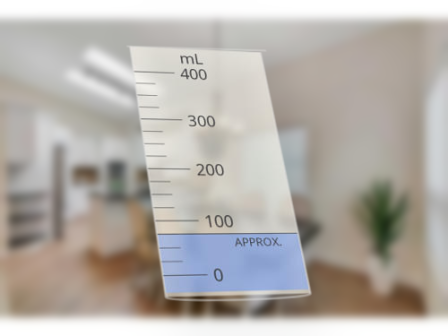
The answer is 75 mL
